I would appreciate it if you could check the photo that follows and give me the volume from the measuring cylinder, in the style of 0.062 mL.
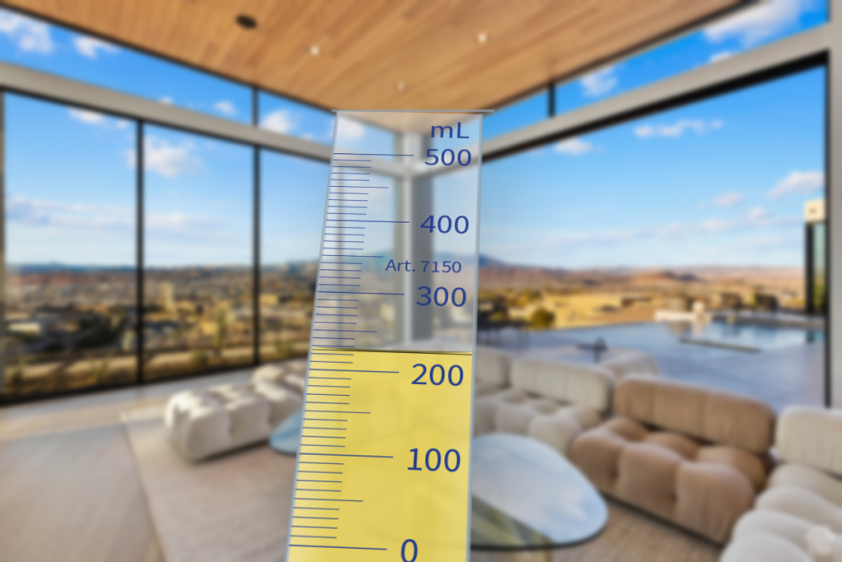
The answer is 225 mL
